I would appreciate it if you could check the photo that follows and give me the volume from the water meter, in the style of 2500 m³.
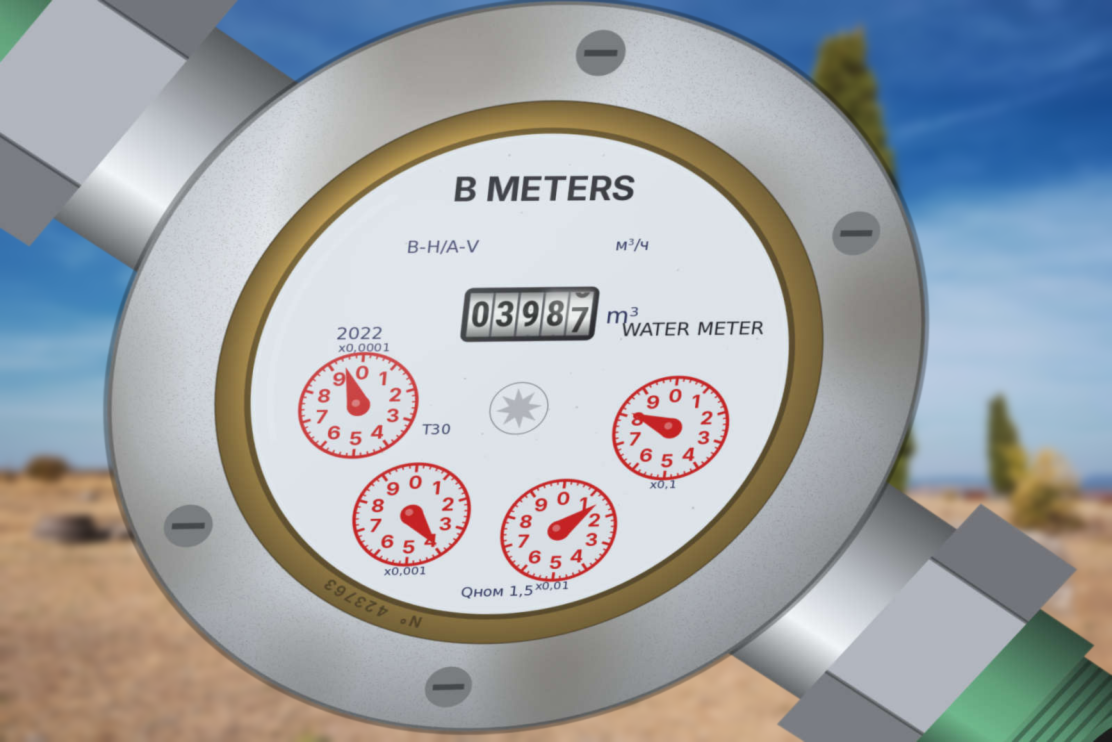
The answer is 3986.8139 m³
